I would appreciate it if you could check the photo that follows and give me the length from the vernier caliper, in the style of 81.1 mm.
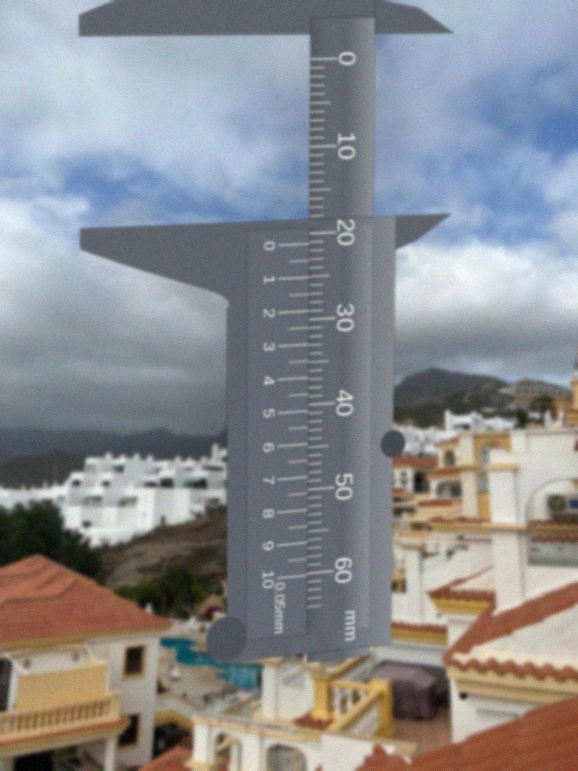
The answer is 21.2 mm
